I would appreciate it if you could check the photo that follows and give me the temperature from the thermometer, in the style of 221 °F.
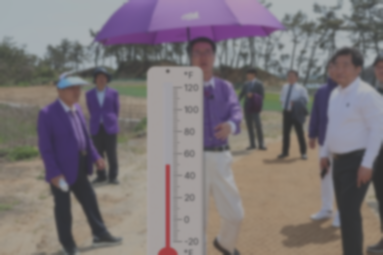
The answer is 50 °F
